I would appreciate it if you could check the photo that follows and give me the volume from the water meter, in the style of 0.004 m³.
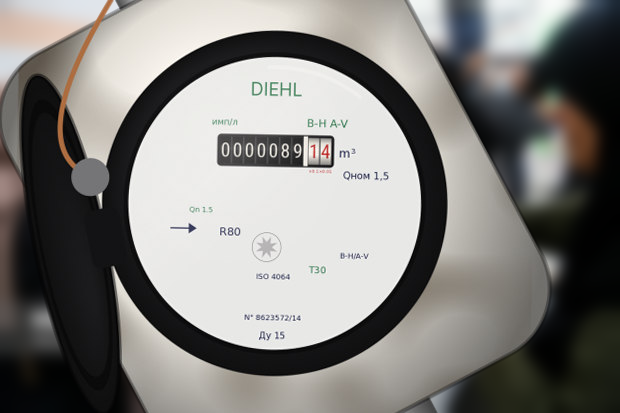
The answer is 89.14 m³
